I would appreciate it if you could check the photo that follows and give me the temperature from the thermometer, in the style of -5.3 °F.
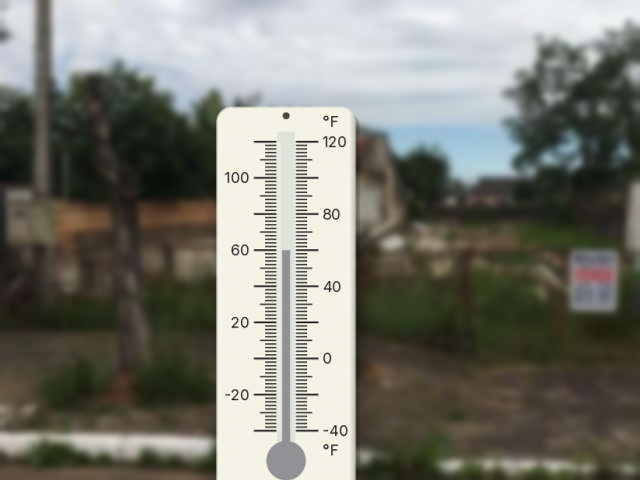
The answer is 60 °F
